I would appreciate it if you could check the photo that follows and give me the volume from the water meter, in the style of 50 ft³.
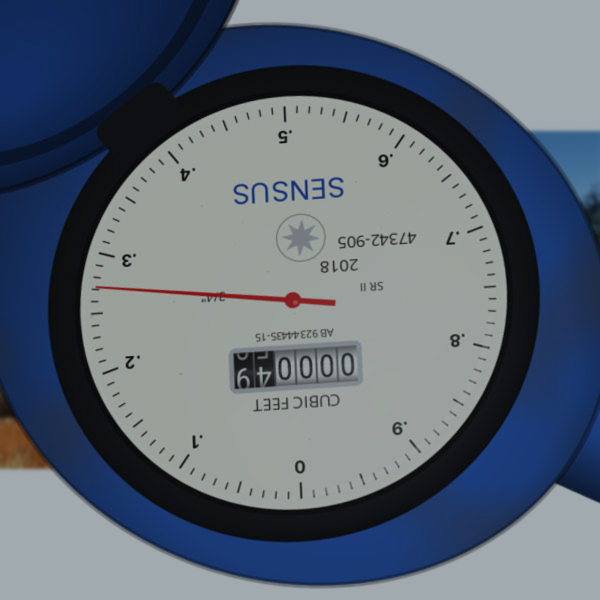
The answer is 49.27 ft³
